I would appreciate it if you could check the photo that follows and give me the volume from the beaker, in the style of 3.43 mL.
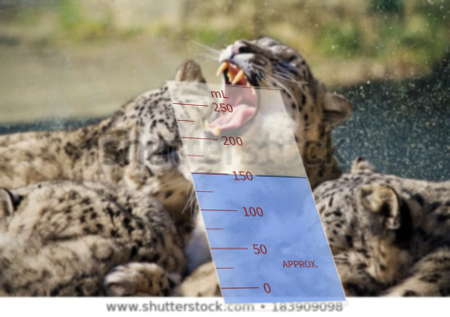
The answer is 150 mL
